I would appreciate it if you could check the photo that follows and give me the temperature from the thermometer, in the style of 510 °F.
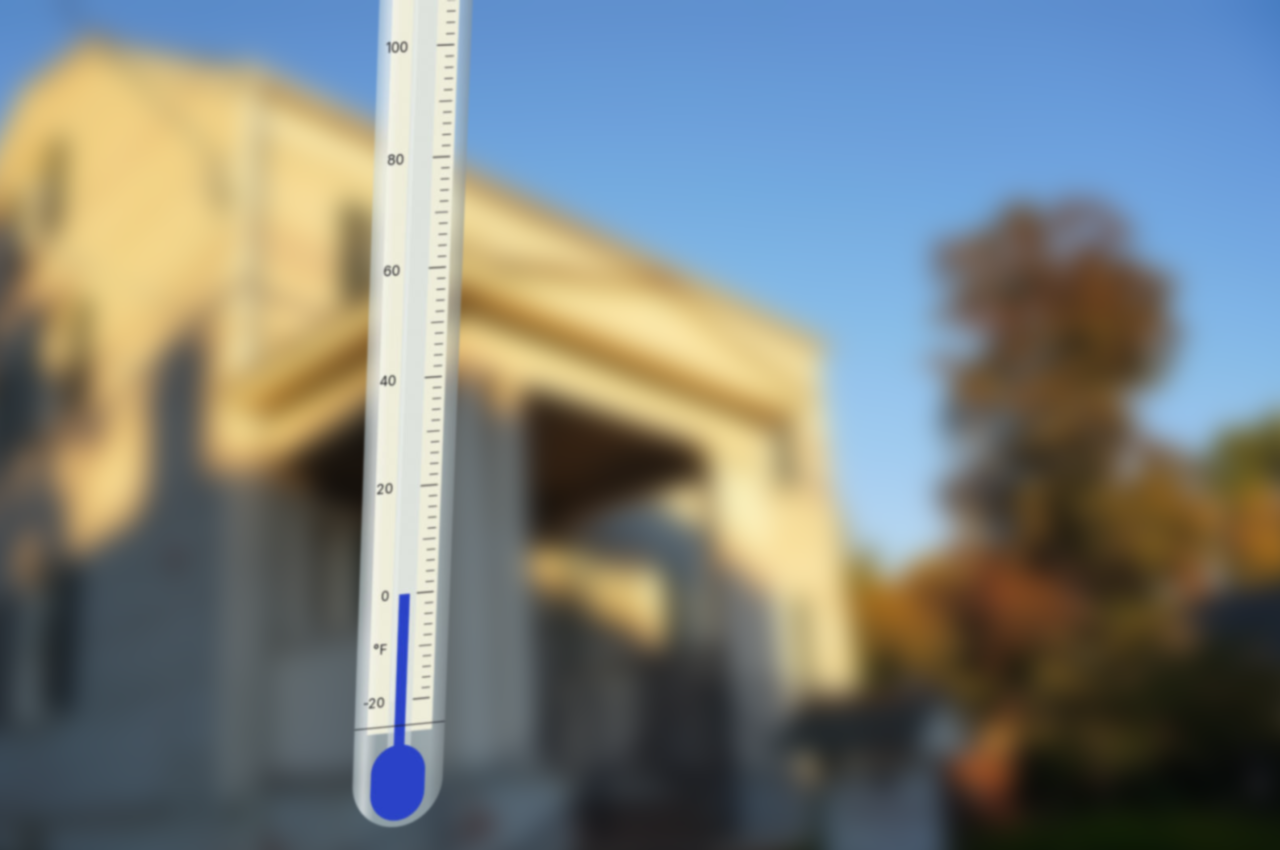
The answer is 0 °F
